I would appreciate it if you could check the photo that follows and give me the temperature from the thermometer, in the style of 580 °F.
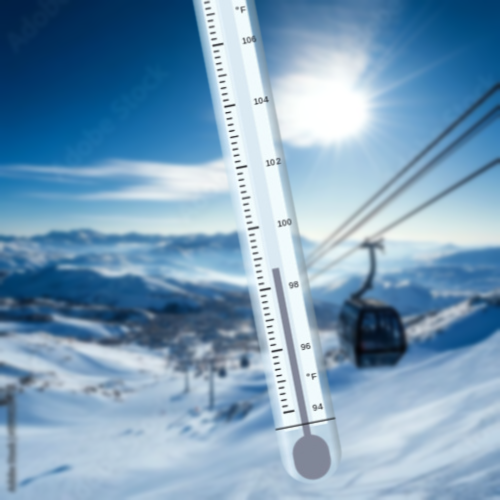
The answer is 98.6 °F
